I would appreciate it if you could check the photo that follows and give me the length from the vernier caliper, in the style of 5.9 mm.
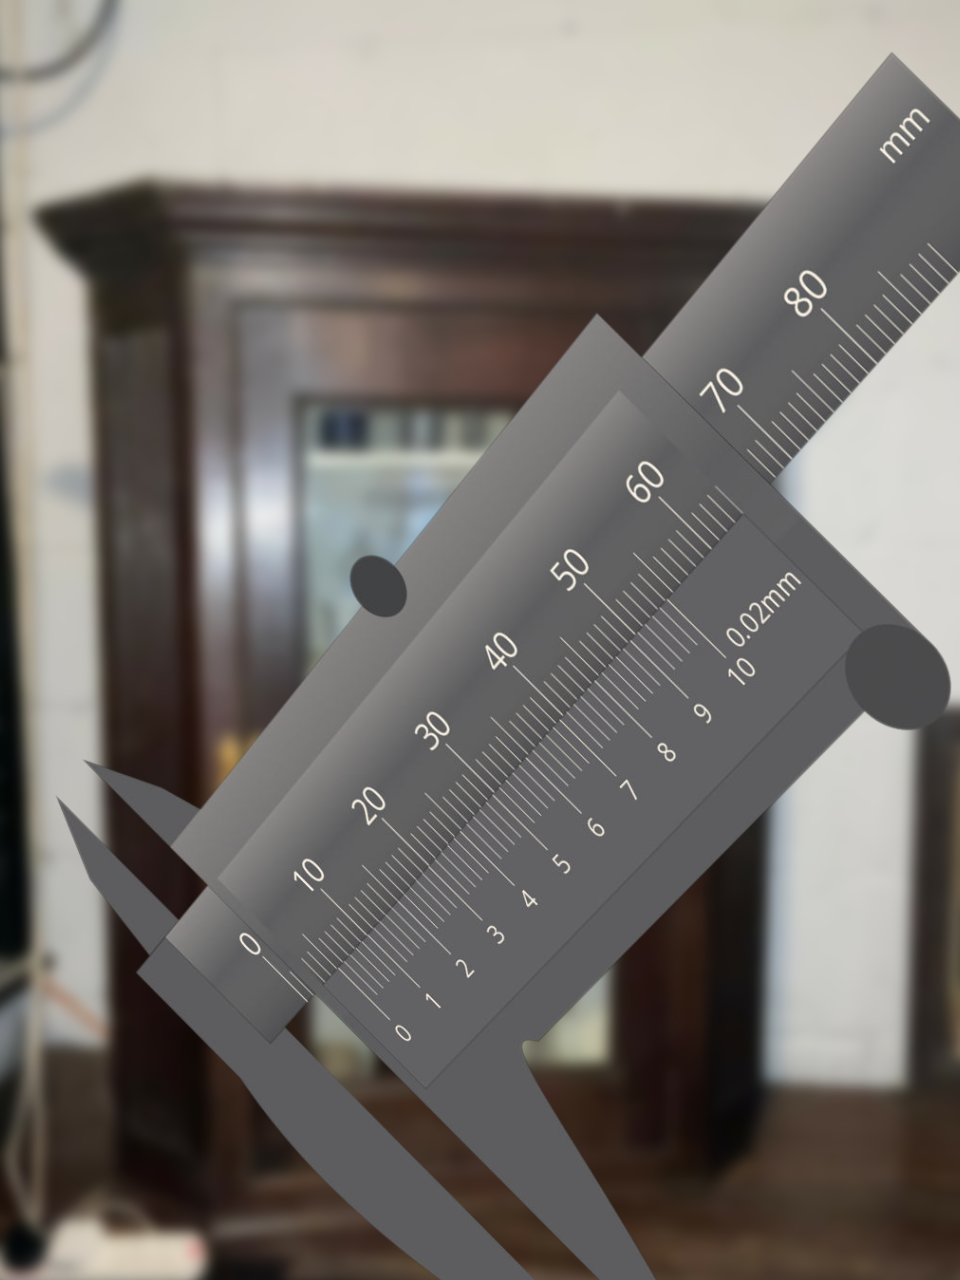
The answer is 5.2 mm
